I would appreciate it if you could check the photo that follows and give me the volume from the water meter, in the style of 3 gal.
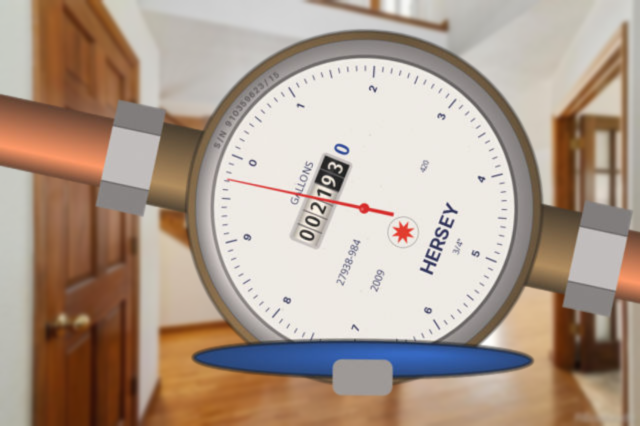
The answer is 21929.7 gal
